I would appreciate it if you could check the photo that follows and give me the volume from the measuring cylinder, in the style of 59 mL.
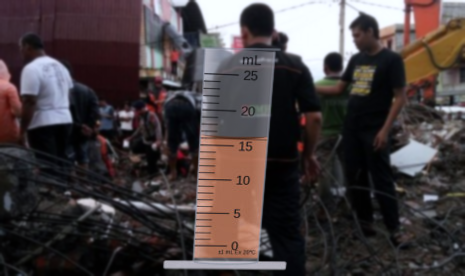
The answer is 16 mL
